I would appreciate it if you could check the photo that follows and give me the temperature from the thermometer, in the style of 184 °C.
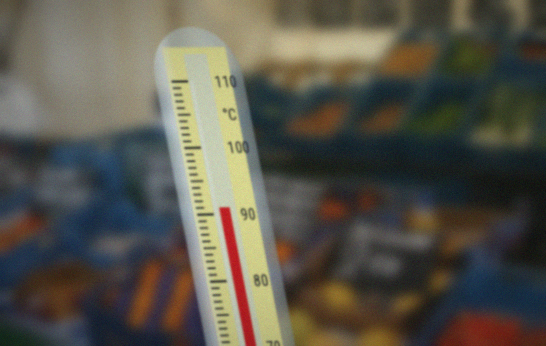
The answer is 91 °C
